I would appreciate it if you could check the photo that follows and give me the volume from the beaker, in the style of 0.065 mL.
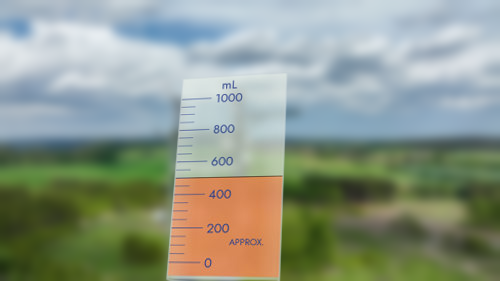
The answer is 500 mL
